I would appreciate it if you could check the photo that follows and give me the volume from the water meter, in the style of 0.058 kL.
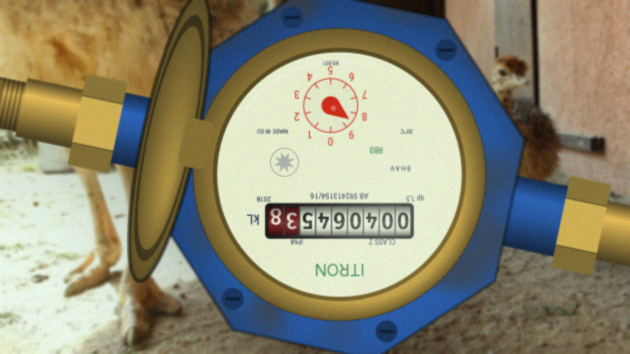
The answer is 40645.378 kL
